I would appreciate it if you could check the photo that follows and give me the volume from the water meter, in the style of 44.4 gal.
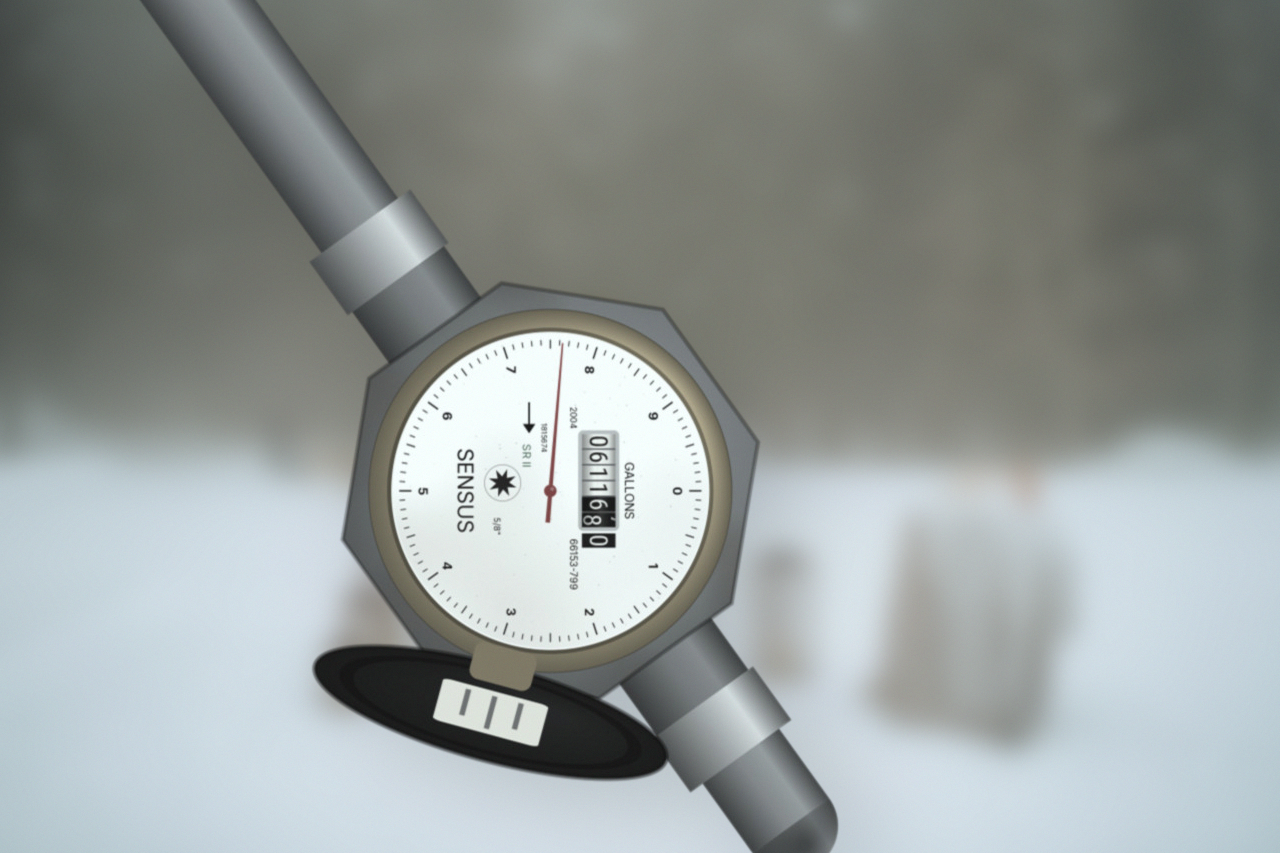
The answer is 611677.6 gal
